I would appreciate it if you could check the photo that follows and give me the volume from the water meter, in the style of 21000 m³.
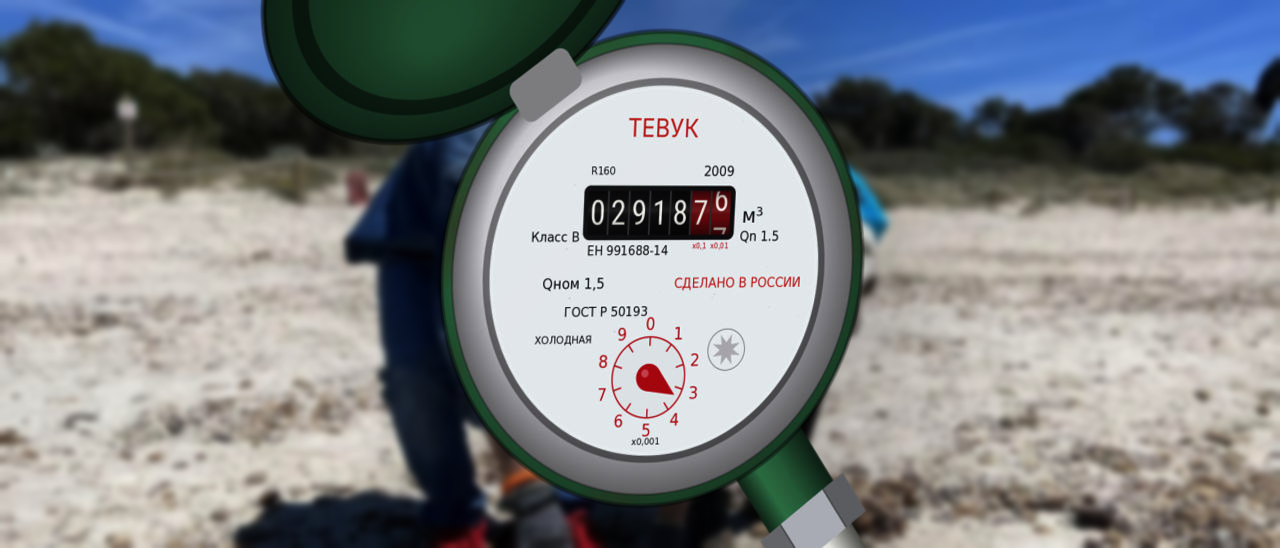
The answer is 2918.763 m³
